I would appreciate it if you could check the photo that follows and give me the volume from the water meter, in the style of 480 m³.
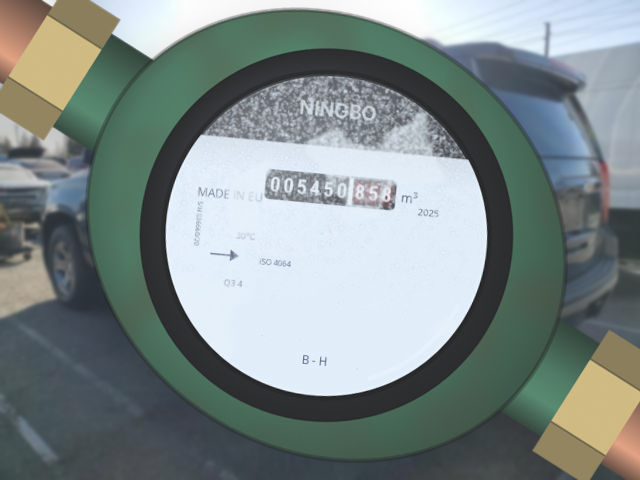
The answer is 5450.858 m³
